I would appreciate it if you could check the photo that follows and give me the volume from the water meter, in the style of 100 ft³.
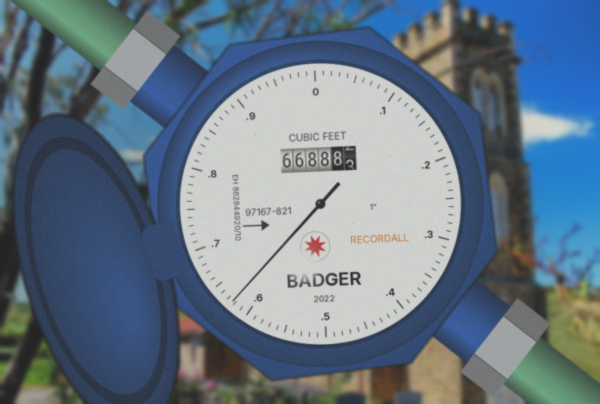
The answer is 668882.62 ft³
